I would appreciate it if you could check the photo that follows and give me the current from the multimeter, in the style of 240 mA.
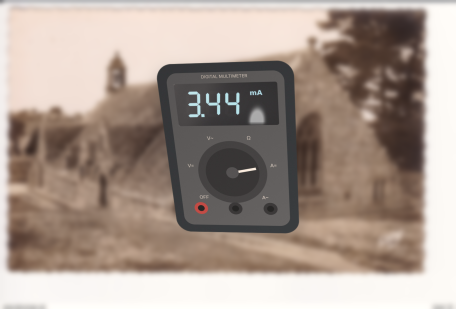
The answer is 3.44 mA
